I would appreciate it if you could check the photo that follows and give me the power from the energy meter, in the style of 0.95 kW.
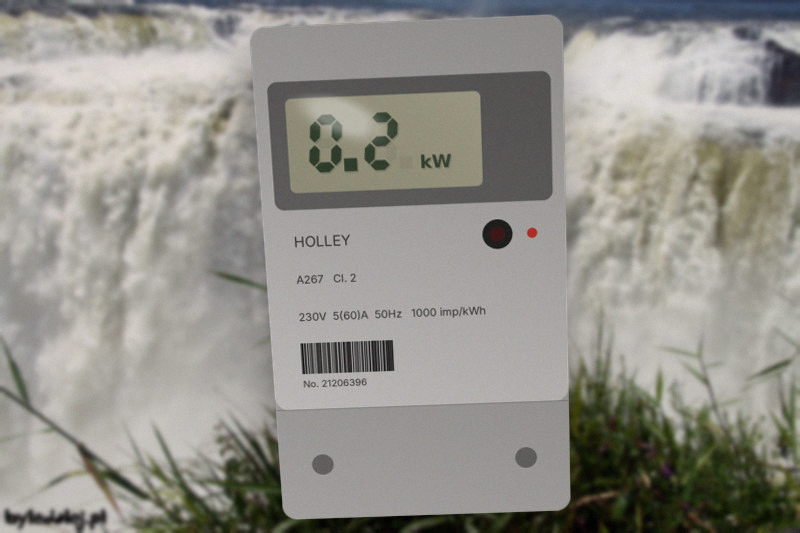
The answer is 0.2 kW
